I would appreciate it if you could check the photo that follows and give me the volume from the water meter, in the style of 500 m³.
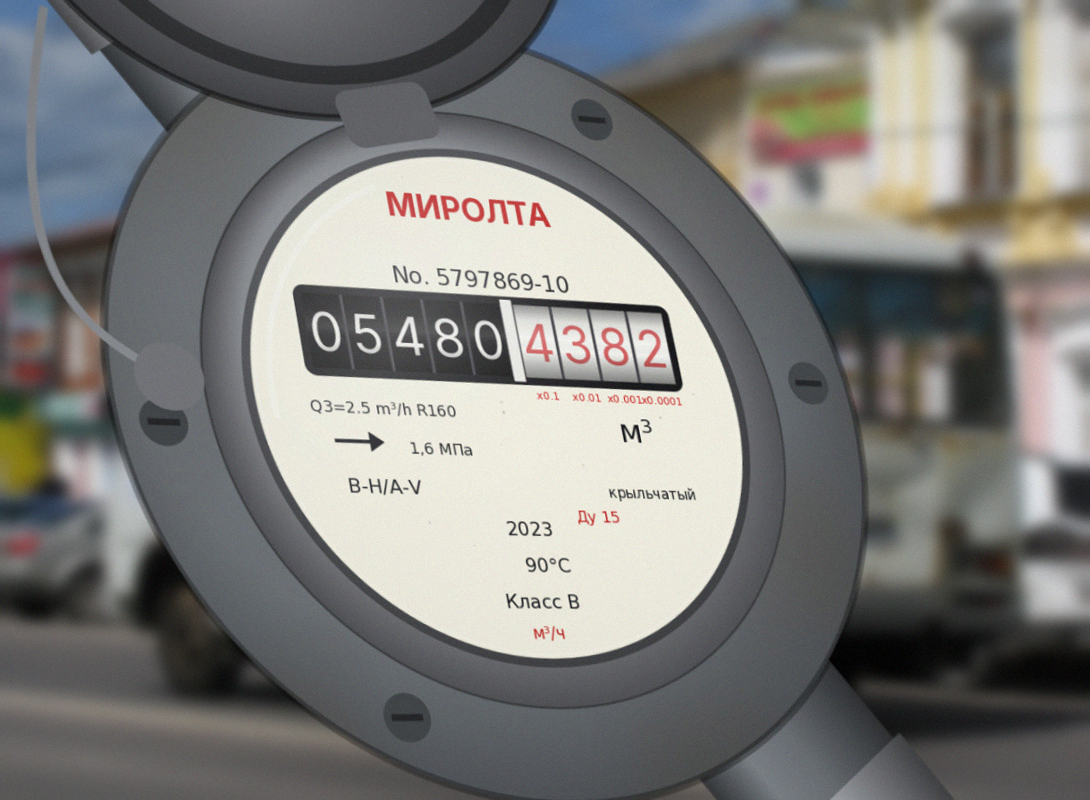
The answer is 5480.4382 m³
